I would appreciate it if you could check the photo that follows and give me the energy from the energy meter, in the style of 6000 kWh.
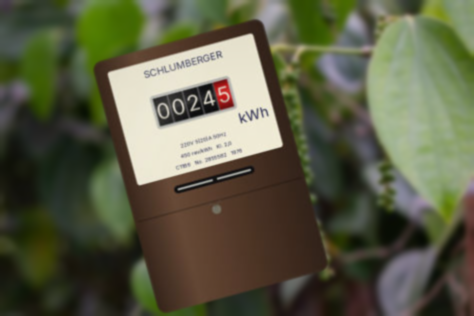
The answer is 24.5 kWh
